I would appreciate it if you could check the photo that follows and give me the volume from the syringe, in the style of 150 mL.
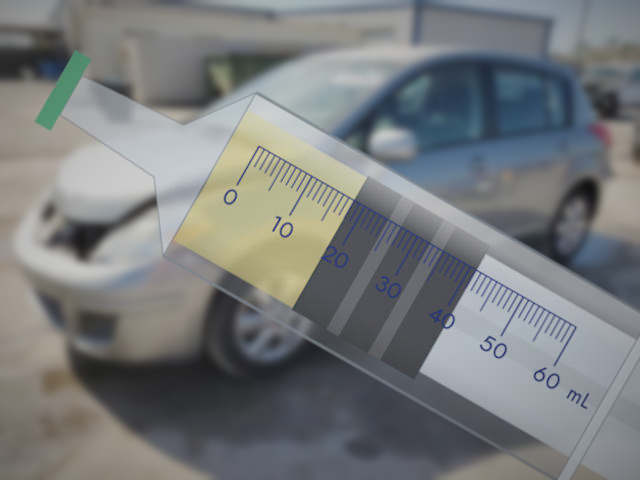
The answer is 18 mL
